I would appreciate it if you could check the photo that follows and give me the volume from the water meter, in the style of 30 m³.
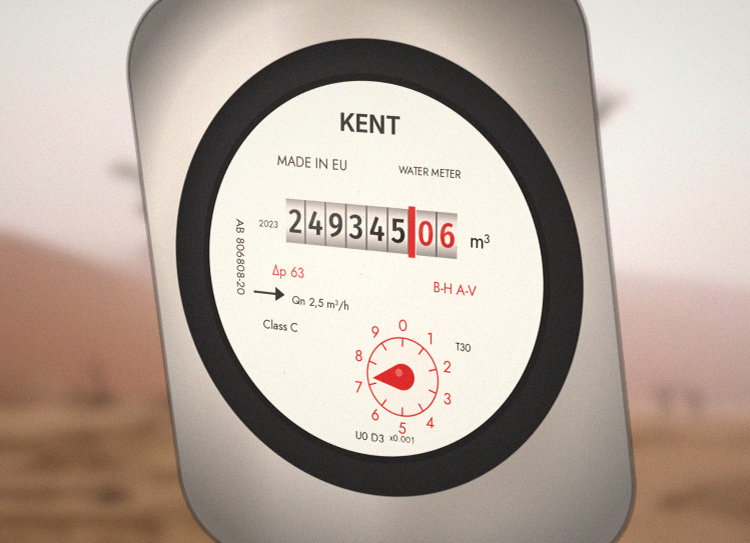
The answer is 249345.067 m³
